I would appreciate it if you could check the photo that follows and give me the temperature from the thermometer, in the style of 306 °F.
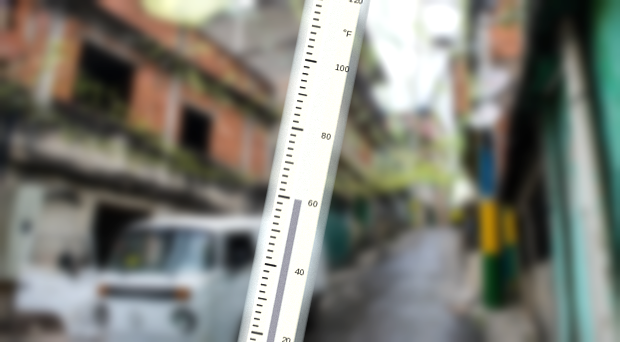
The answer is 60 °F
